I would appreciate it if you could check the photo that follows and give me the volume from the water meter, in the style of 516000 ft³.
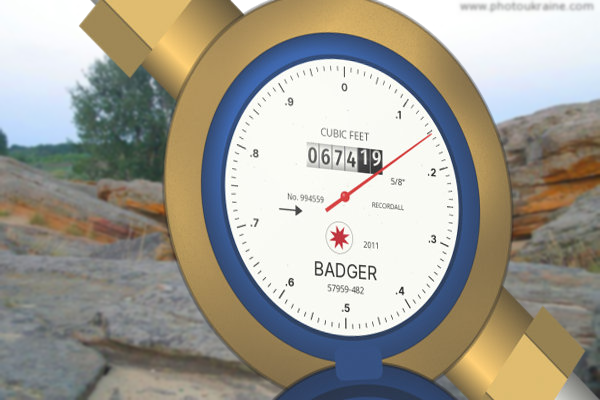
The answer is 67419.15 ft³
